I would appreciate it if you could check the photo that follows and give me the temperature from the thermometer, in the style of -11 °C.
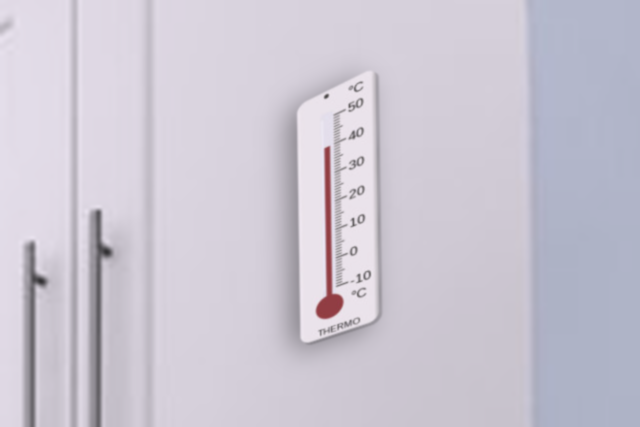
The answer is 40 °C
